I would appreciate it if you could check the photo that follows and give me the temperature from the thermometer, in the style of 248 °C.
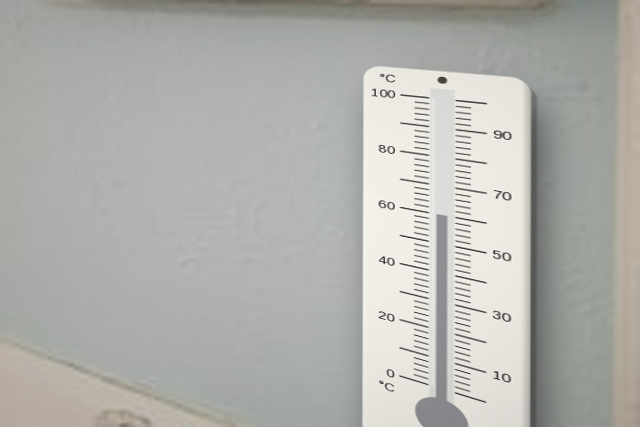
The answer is 60 °C
